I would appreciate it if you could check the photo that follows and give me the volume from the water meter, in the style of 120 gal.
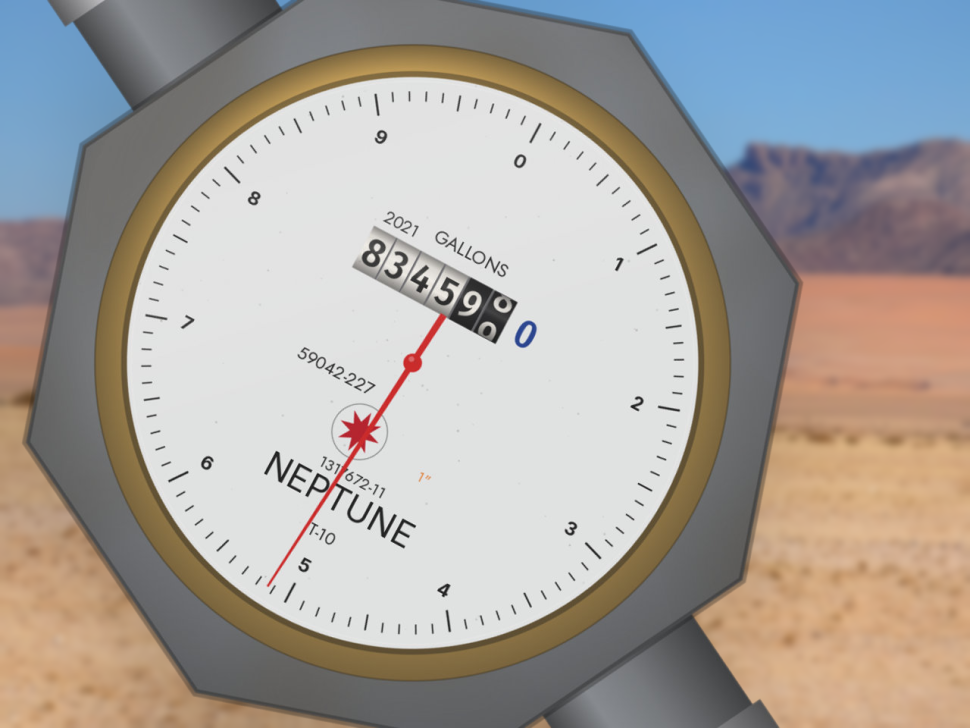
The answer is 8345985.1 gal
